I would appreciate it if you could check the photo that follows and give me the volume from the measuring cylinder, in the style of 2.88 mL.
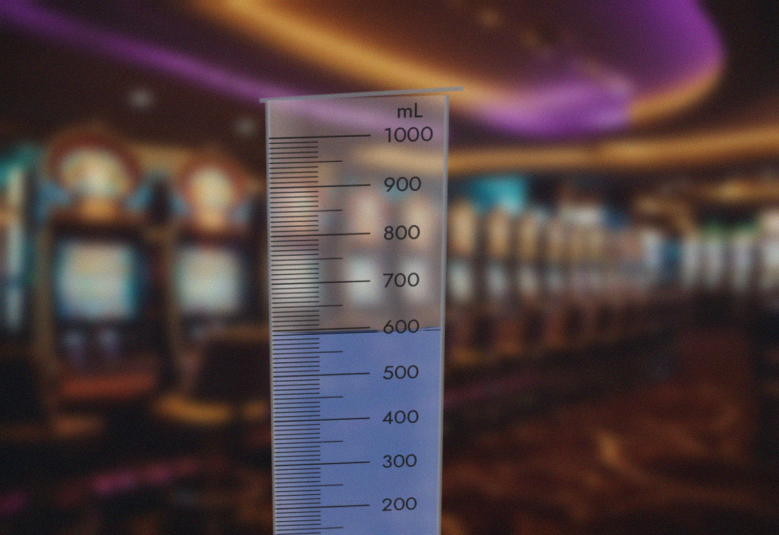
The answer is 590 mL
